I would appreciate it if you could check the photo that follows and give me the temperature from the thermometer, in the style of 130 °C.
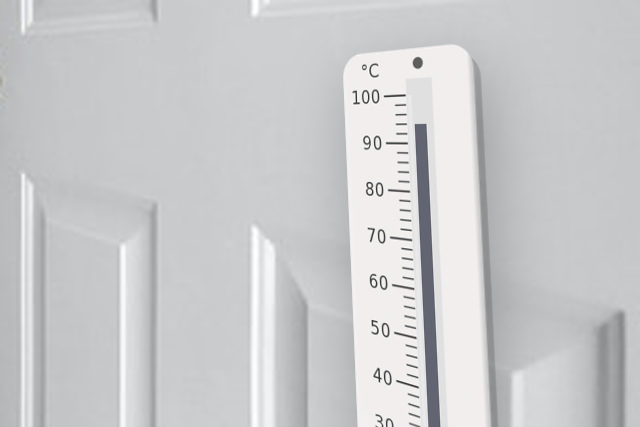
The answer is 94 °C
